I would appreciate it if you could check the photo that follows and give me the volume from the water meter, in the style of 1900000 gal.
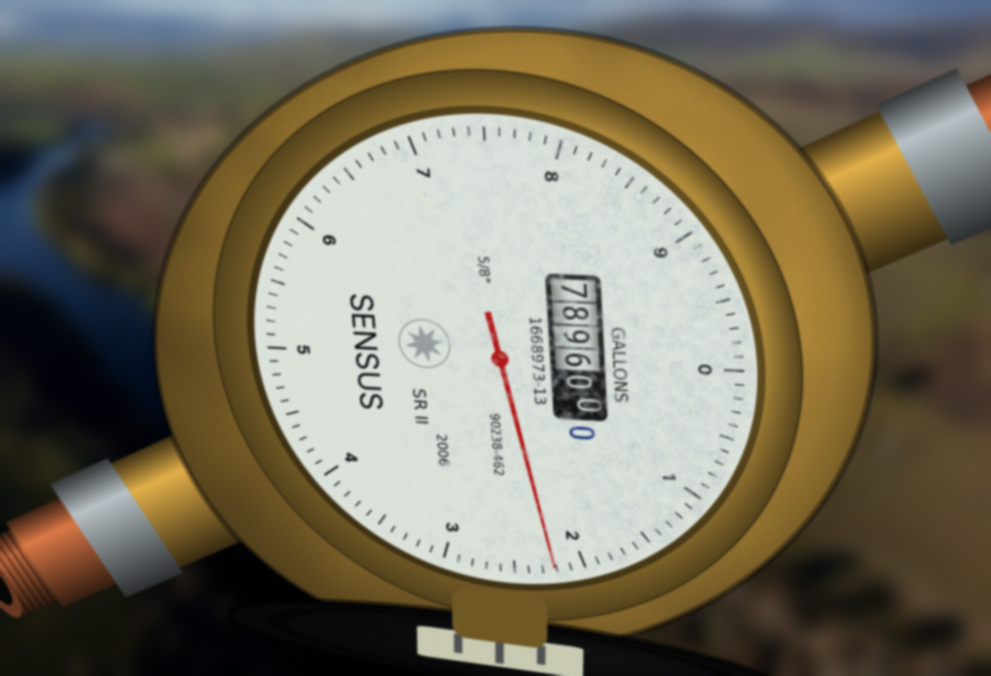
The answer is 7896002.2 gal
